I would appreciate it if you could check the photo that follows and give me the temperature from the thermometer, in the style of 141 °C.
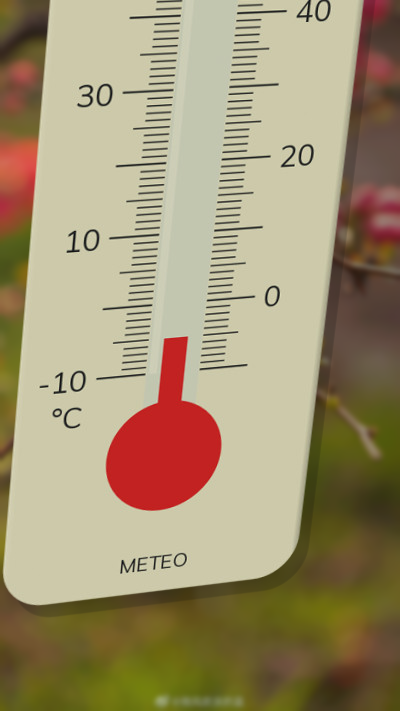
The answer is -5 °C
